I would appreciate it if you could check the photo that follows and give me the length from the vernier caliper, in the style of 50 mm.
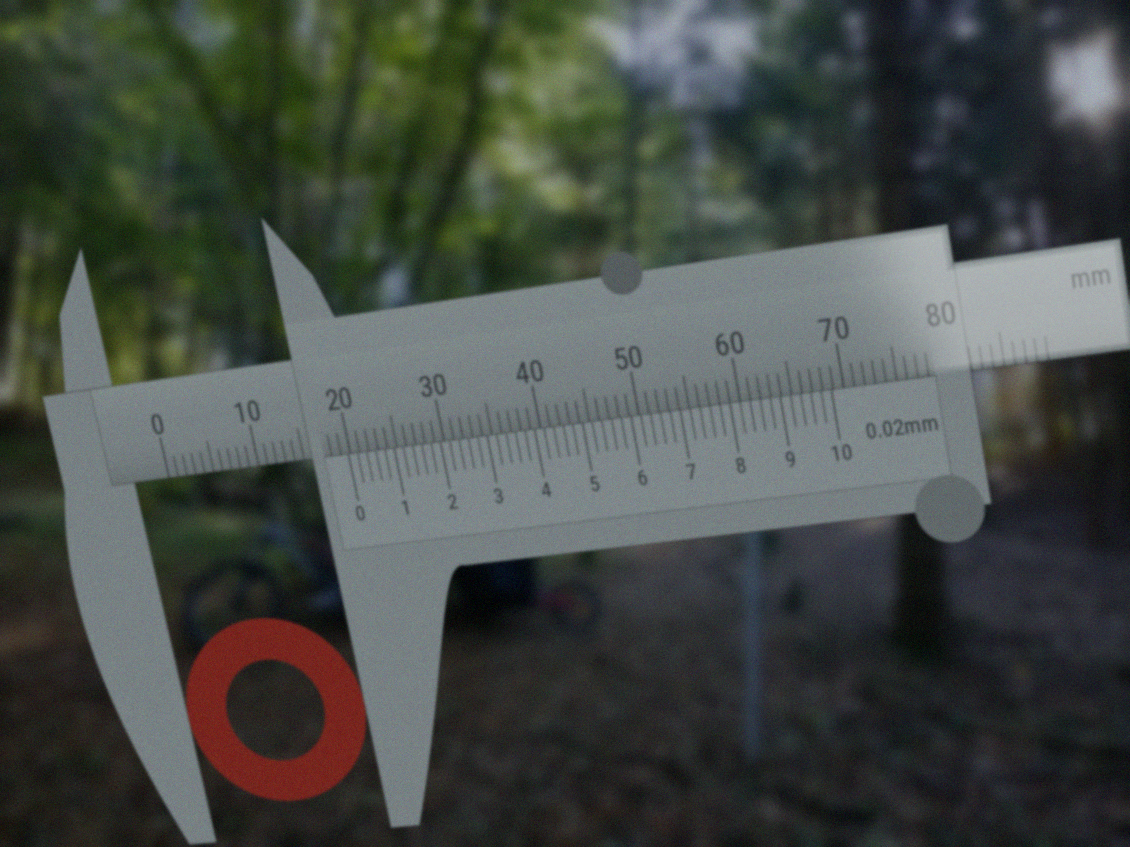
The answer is 19.8 mm
